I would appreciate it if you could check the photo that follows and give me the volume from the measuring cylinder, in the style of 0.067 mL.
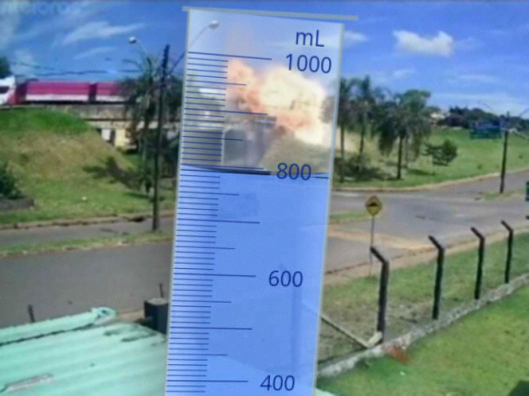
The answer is 790 mL
